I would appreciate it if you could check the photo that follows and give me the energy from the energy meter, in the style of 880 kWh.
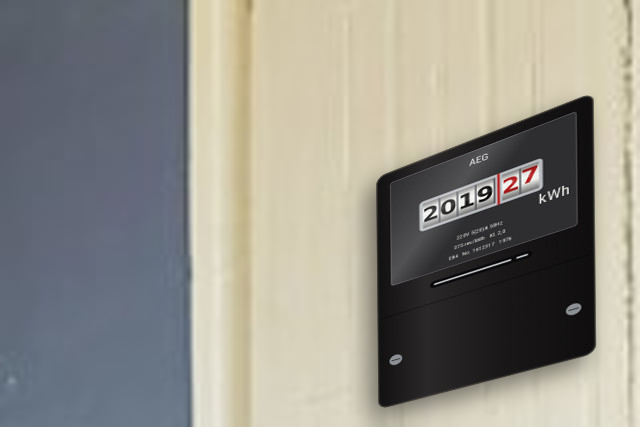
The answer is 2019.27 kWh
